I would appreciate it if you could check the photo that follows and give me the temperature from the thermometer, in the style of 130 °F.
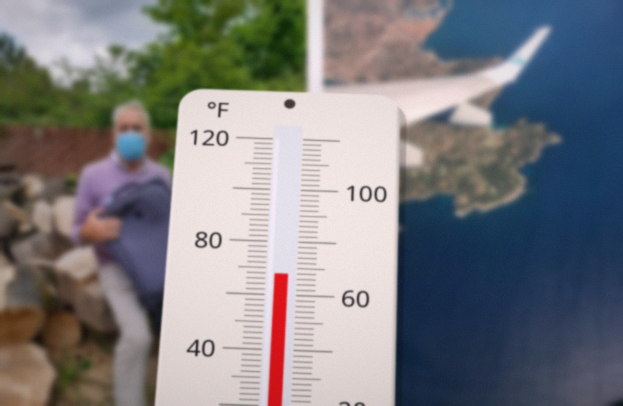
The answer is 68 °F
